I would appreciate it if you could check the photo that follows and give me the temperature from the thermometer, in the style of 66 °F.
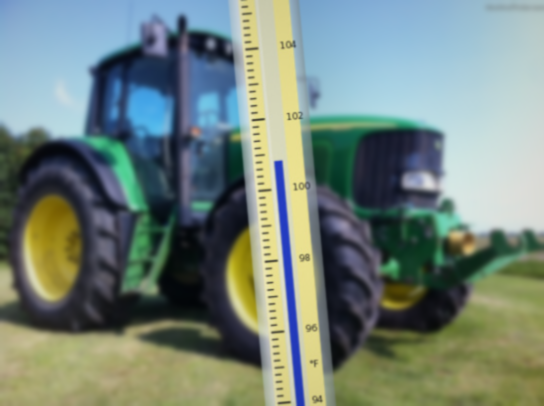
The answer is 100.8 °F
